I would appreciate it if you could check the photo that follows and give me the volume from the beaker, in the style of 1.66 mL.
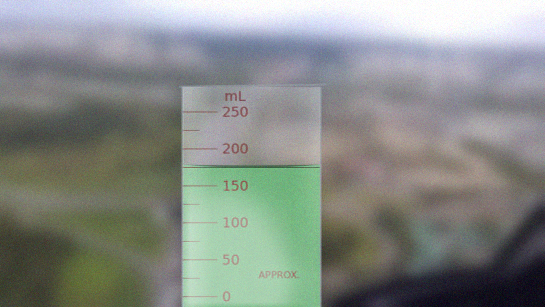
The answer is 175 mL
